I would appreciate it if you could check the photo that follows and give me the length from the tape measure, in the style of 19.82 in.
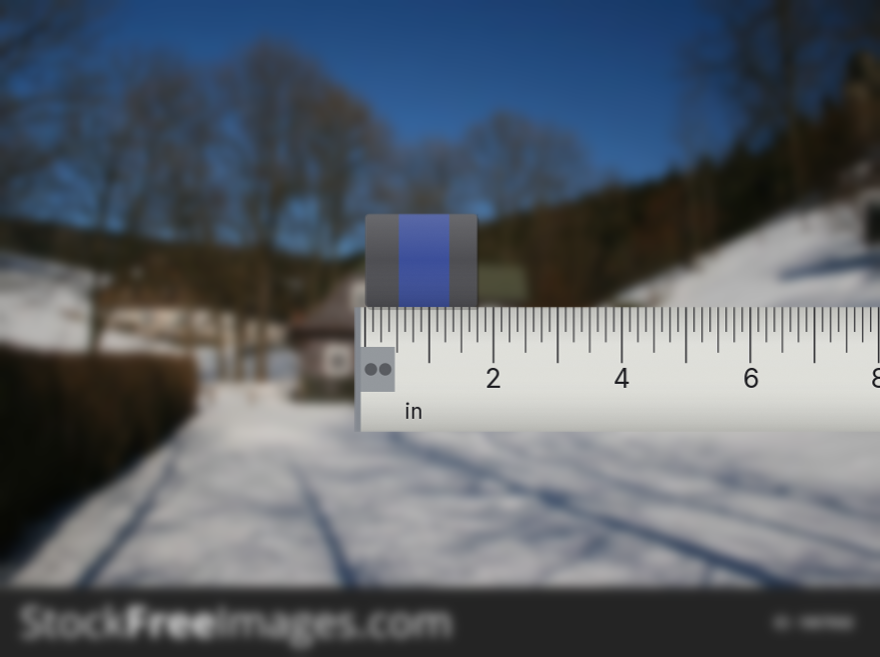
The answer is 1.75 in
